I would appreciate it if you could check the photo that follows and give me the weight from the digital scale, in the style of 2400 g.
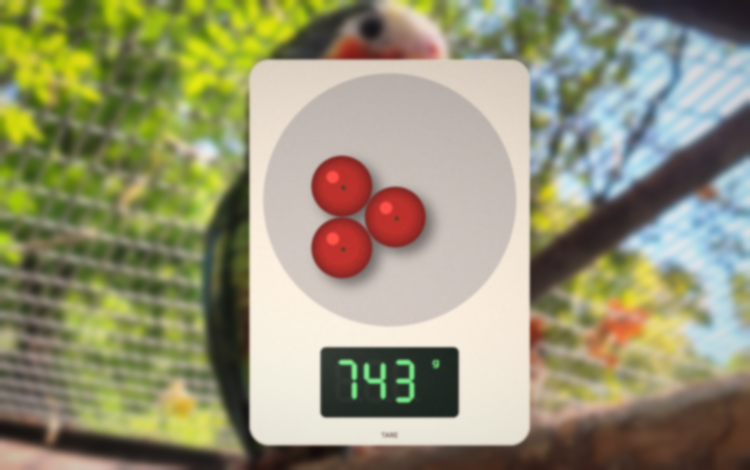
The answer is 743 g
